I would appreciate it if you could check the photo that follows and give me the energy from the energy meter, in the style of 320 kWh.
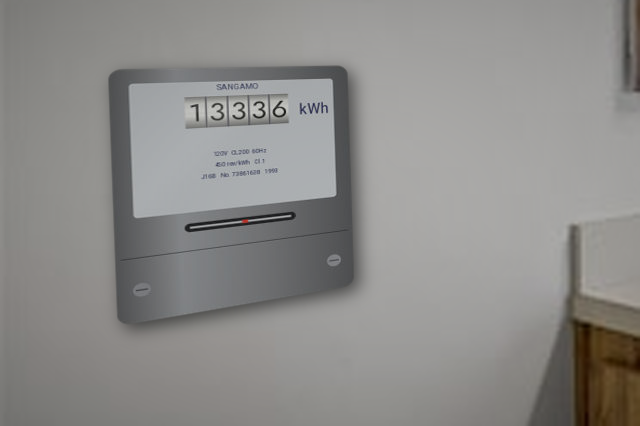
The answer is 13336 kWh
